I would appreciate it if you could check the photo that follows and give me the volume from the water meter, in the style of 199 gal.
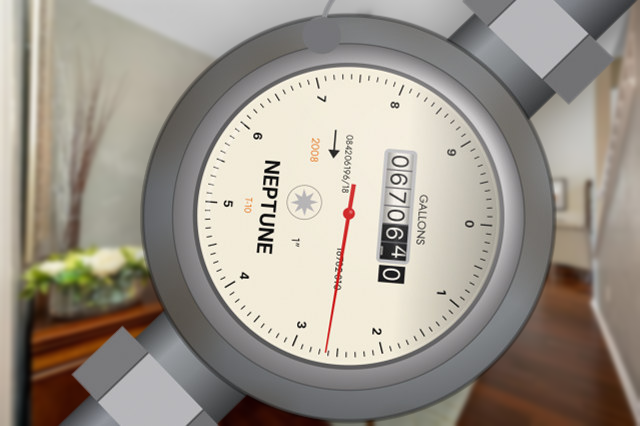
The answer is 670642.6 gal
